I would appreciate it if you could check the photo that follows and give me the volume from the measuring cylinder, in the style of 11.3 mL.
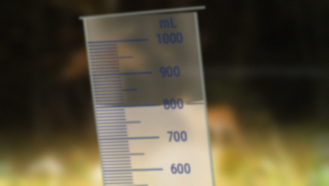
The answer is 800 mL
